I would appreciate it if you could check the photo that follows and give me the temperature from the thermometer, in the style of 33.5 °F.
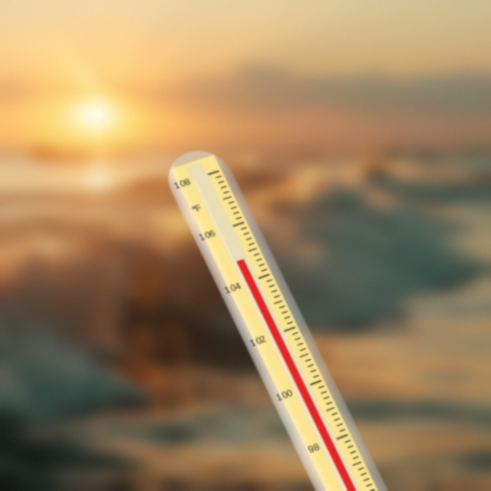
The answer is 104.8 °F
